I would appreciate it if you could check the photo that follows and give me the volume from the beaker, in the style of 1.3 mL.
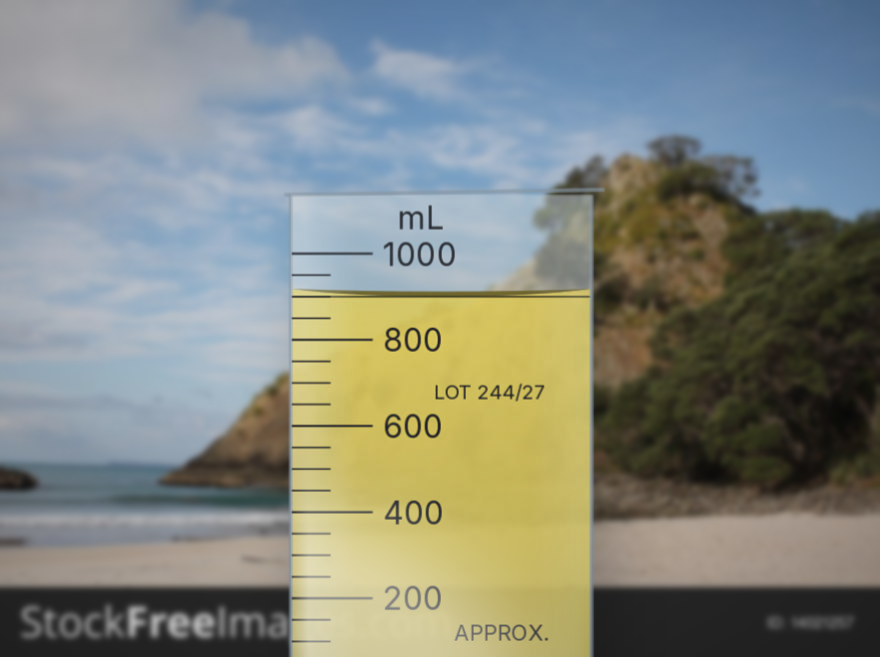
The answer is 900 mL
